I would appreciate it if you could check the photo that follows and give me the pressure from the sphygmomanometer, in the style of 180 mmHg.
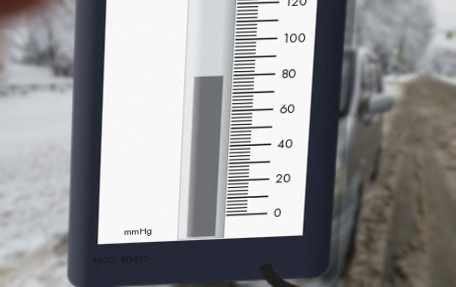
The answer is 80 mmHg
